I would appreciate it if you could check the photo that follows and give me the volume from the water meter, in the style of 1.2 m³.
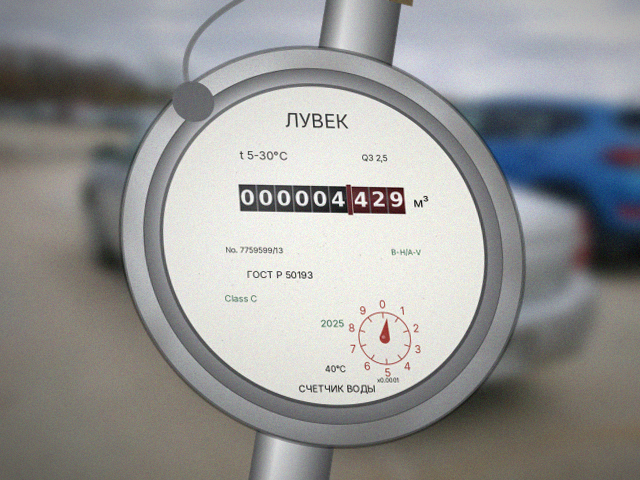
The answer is 4.4290 m³
